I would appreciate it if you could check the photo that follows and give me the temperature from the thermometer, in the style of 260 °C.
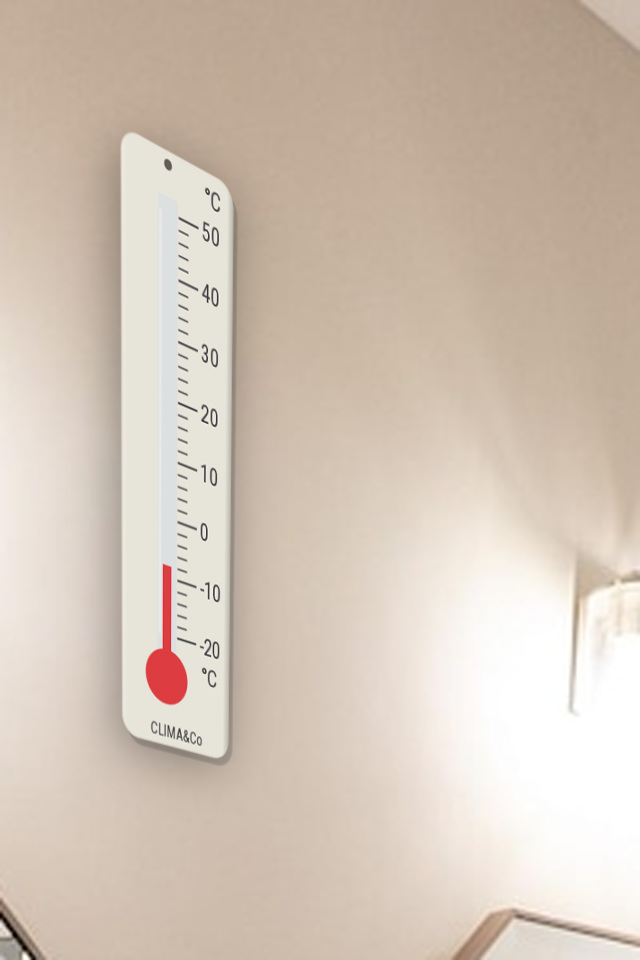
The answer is -8 °C
